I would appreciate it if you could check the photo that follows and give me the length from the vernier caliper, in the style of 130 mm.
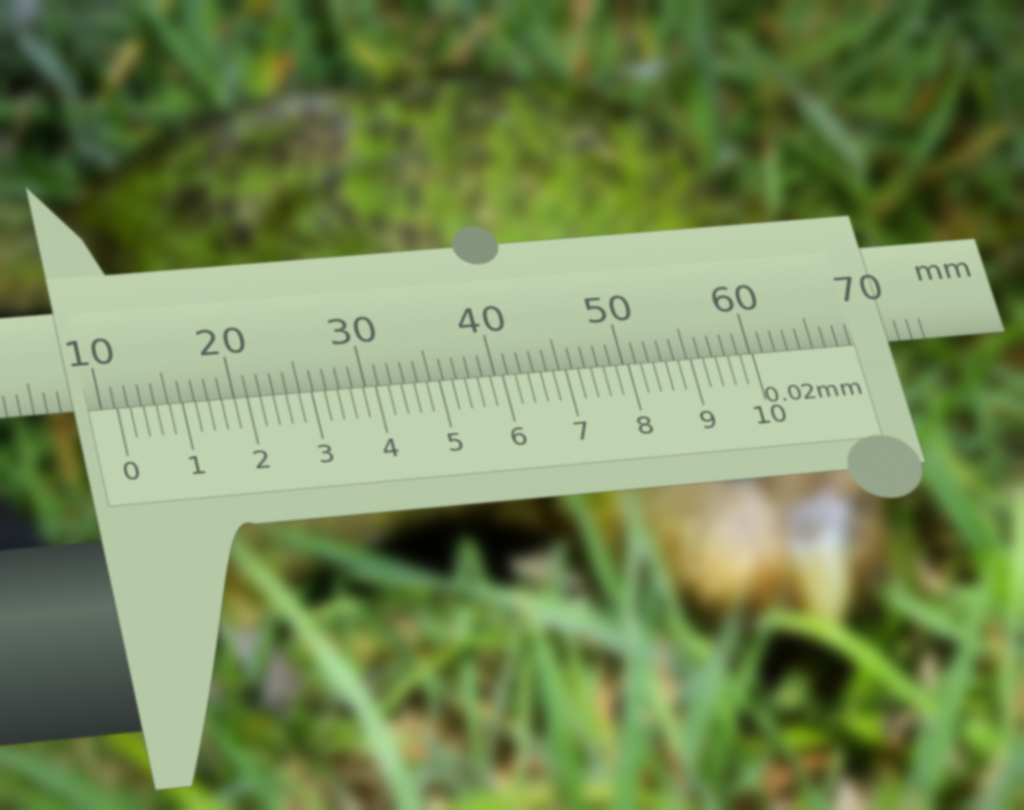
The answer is 11.2 mm
